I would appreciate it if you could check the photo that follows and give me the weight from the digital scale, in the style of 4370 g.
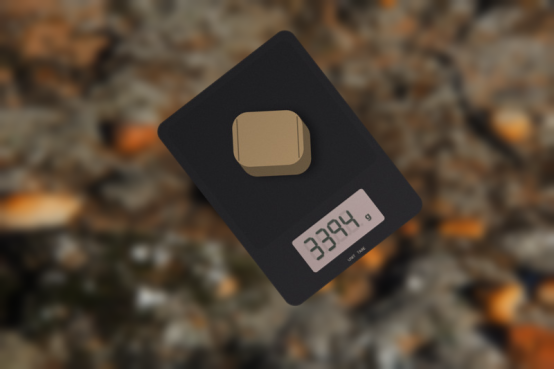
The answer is 3394 g
